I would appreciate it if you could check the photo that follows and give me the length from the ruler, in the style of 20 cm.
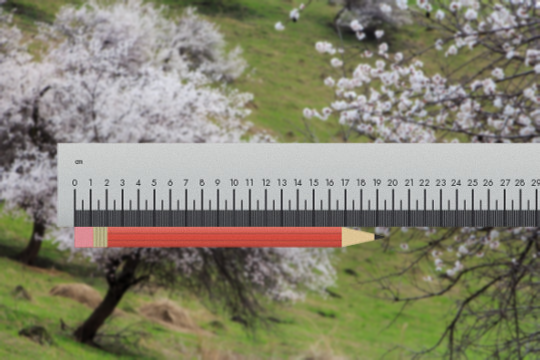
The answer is 19.5 cm
